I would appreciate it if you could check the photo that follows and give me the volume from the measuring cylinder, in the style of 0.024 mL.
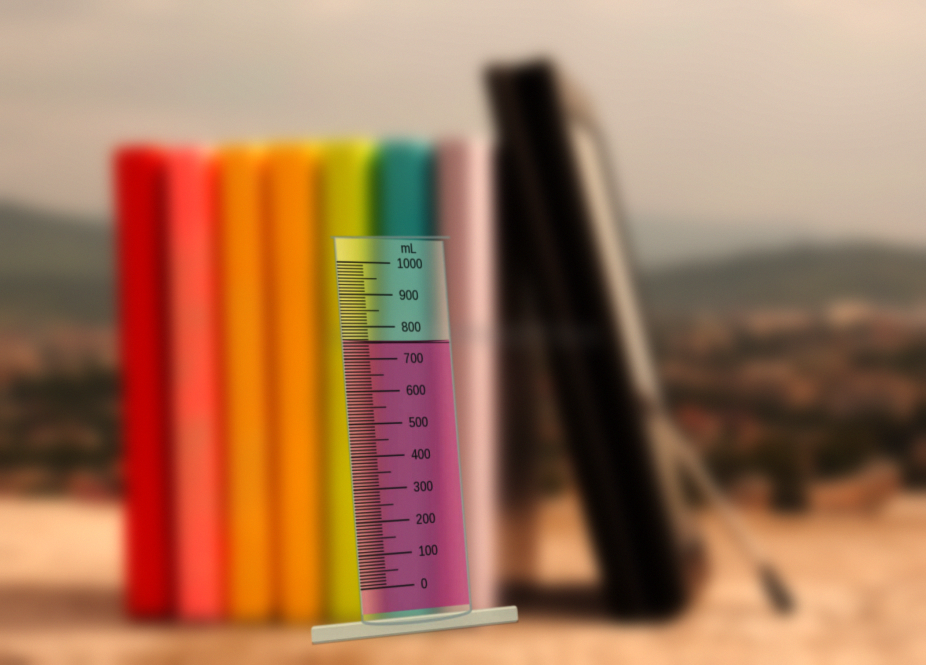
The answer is 750 mL
